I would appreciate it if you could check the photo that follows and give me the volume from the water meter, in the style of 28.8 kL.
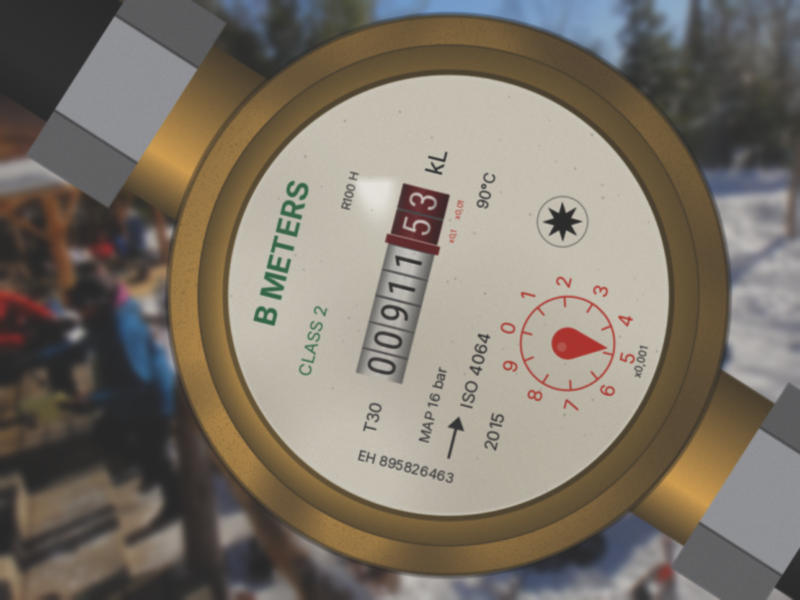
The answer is 911.534 kL
